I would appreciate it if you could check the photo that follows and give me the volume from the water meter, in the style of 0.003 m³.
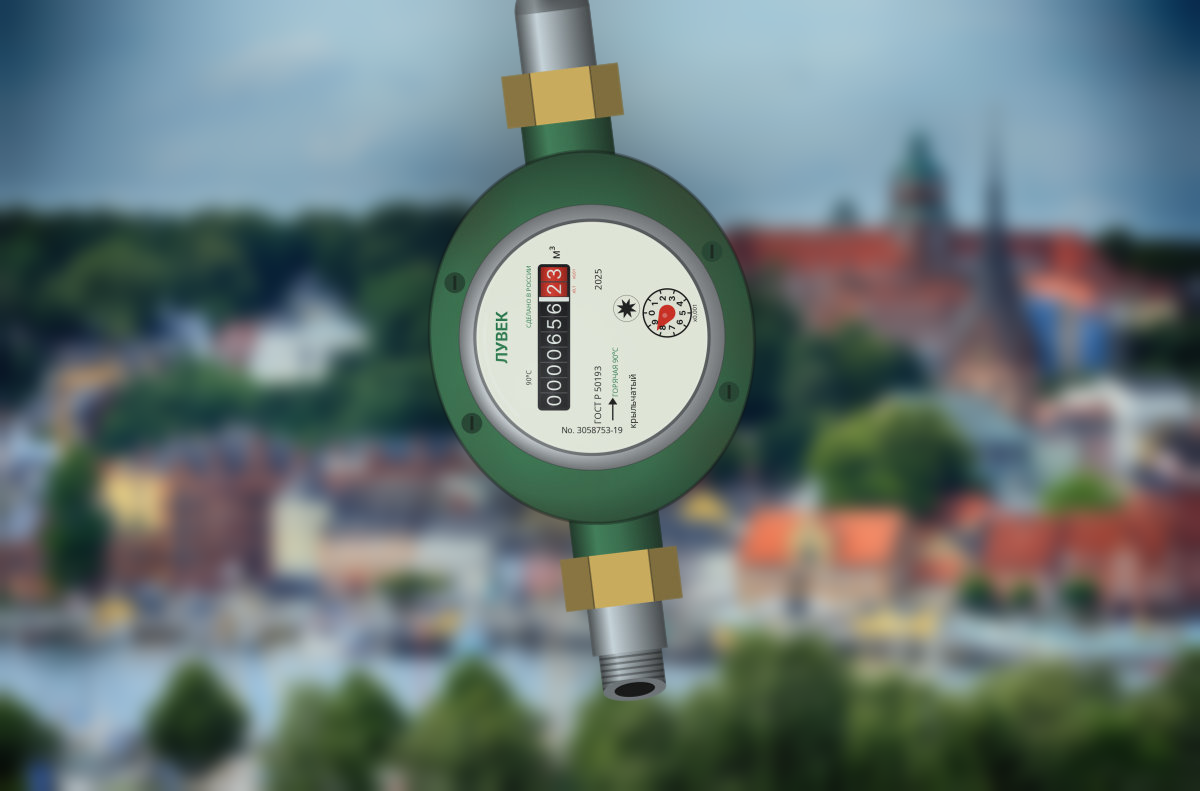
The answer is 656.238 m³
